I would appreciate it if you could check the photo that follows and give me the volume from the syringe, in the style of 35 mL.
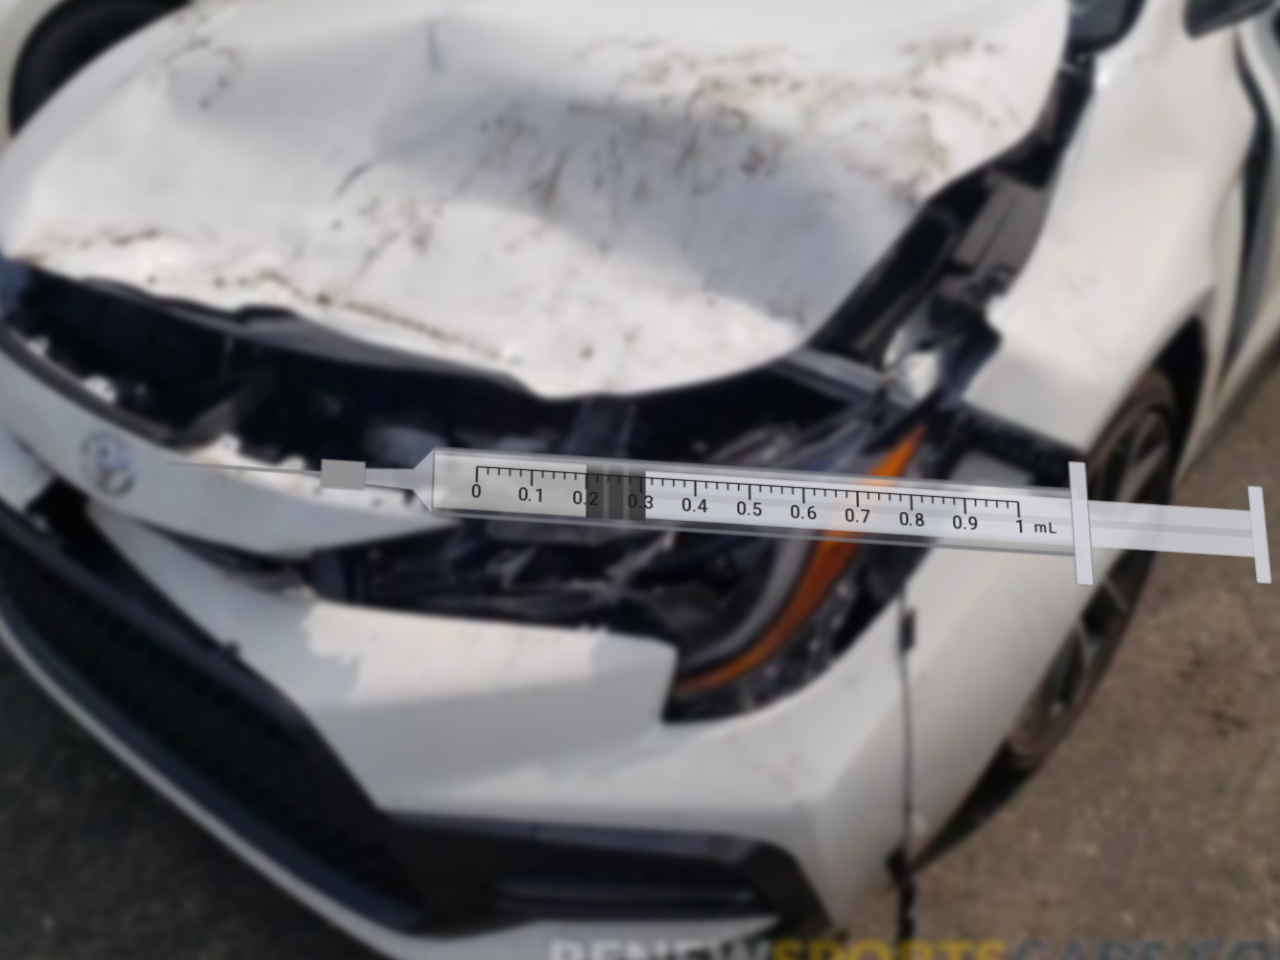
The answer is 0.2 mL
